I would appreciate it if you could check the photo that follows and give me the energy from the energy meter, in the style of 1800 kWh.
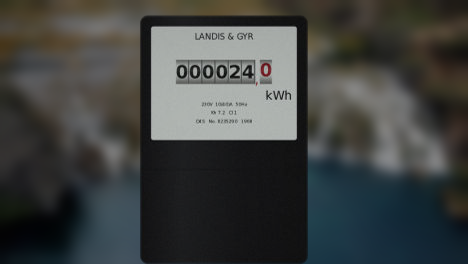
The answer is 24.0 kWh
